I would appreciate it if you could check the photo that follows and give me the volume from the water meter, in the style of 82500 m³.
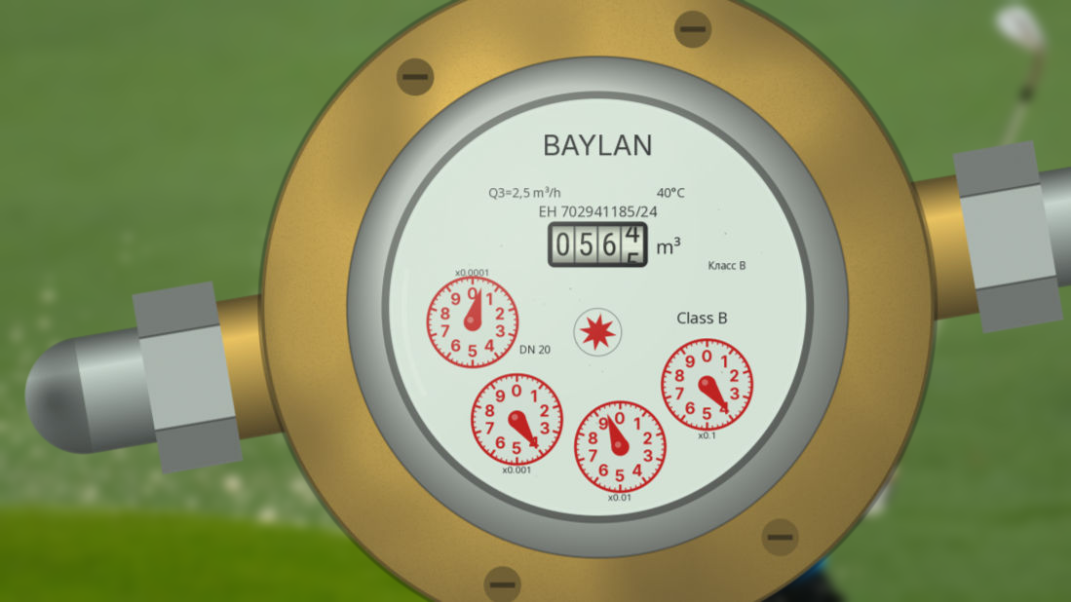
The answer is 564.3940 m³
